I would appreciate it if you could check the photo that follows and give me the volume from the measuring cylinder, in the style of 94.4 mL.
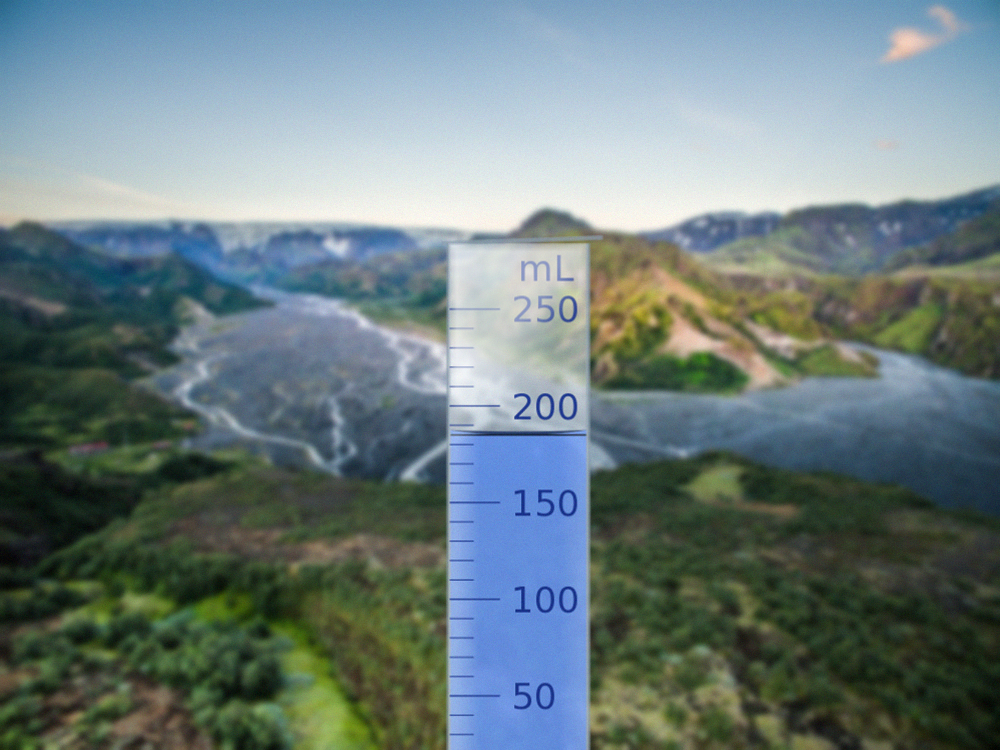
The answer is 185 mL
